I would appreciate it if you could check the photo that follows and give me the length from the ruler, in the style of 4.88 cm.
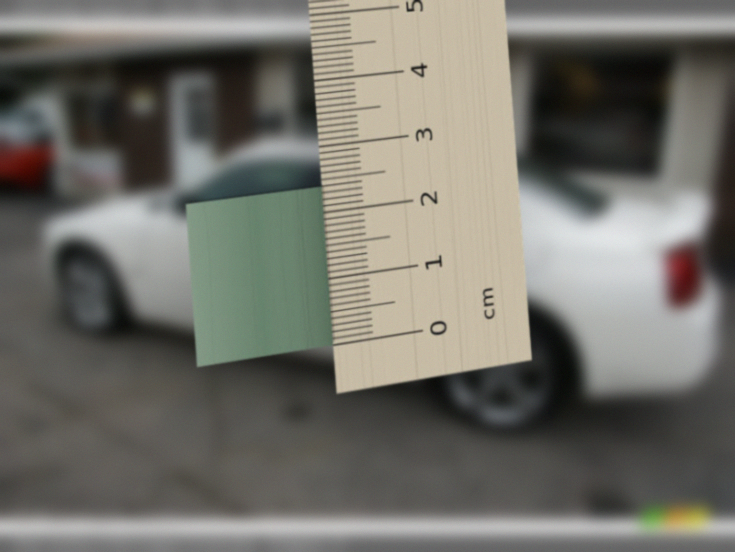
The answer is 2.4 cm
